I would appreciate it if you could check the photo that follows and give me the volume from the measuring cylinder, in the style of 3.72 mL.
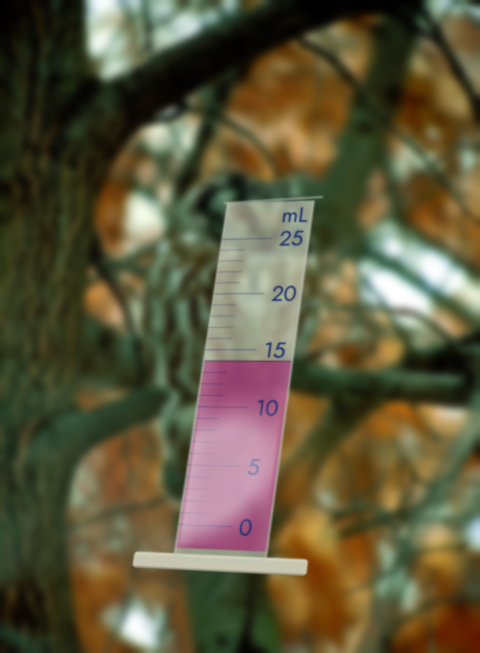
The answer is 14 mL
